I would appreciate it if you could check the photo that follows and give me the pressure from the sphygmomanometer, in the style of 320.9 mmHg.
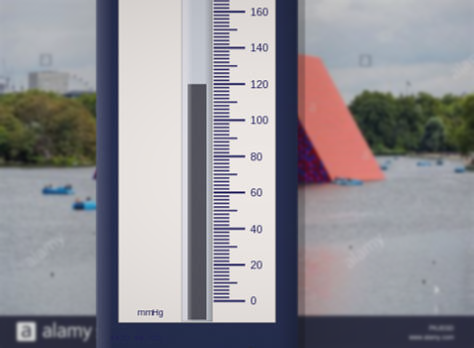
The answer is 120 mmHg
